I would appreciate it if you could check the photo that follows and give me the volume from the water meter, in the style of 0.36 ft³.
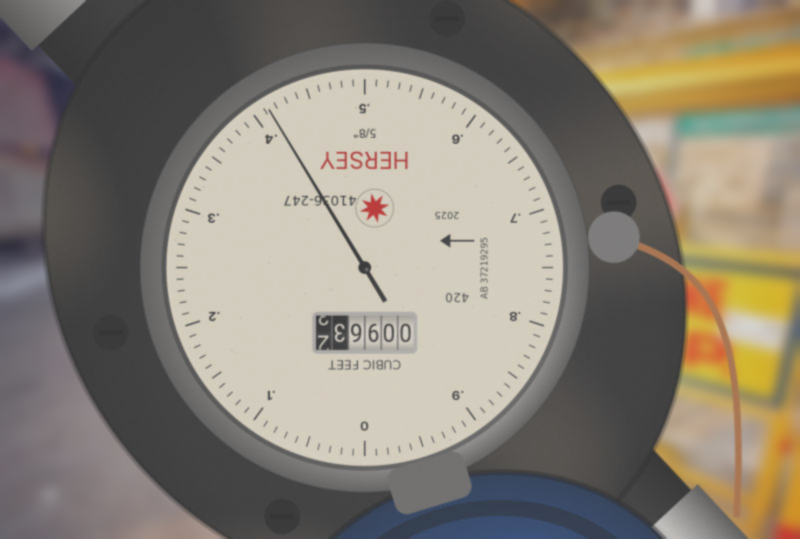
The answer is 9632.41 ft³
